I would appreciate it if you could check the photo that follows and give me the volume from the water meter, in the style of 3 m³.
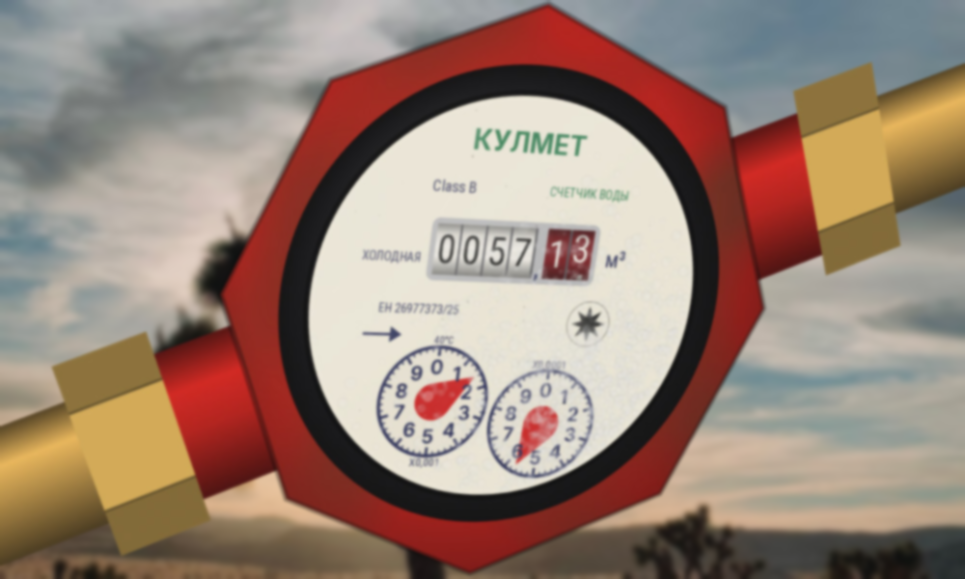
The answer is 57.1315 m³
